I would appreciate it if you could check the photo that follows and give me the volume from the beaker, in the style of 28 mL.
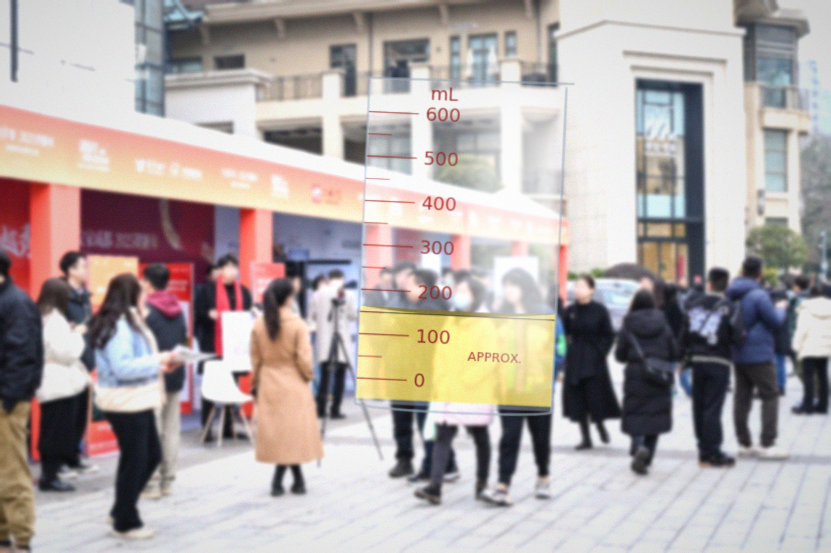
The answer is 150 mL
